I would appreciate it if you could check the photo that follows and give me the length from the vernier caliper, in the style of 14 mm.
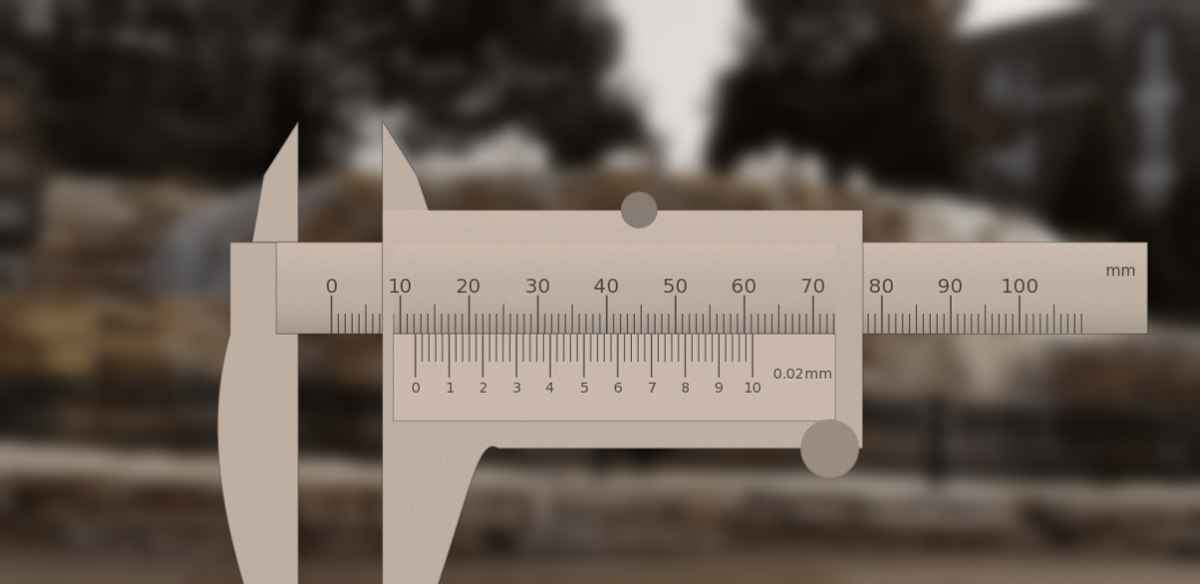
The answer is 12.2 mm
